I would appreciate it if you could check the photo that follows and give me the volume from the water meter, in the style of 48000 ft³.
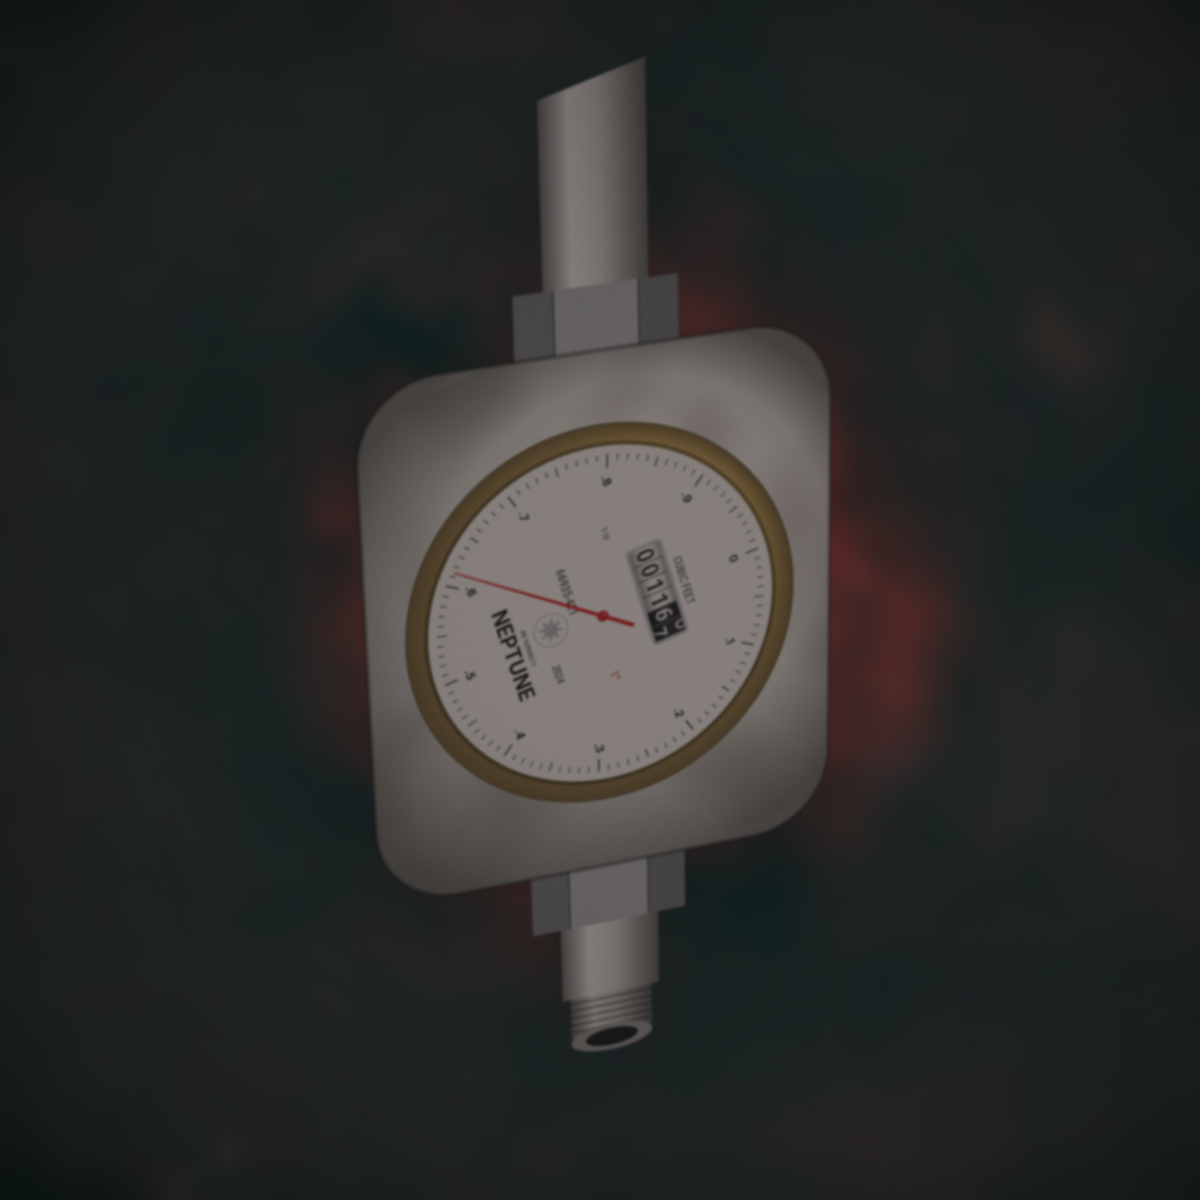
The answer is 1166.61 ft³
